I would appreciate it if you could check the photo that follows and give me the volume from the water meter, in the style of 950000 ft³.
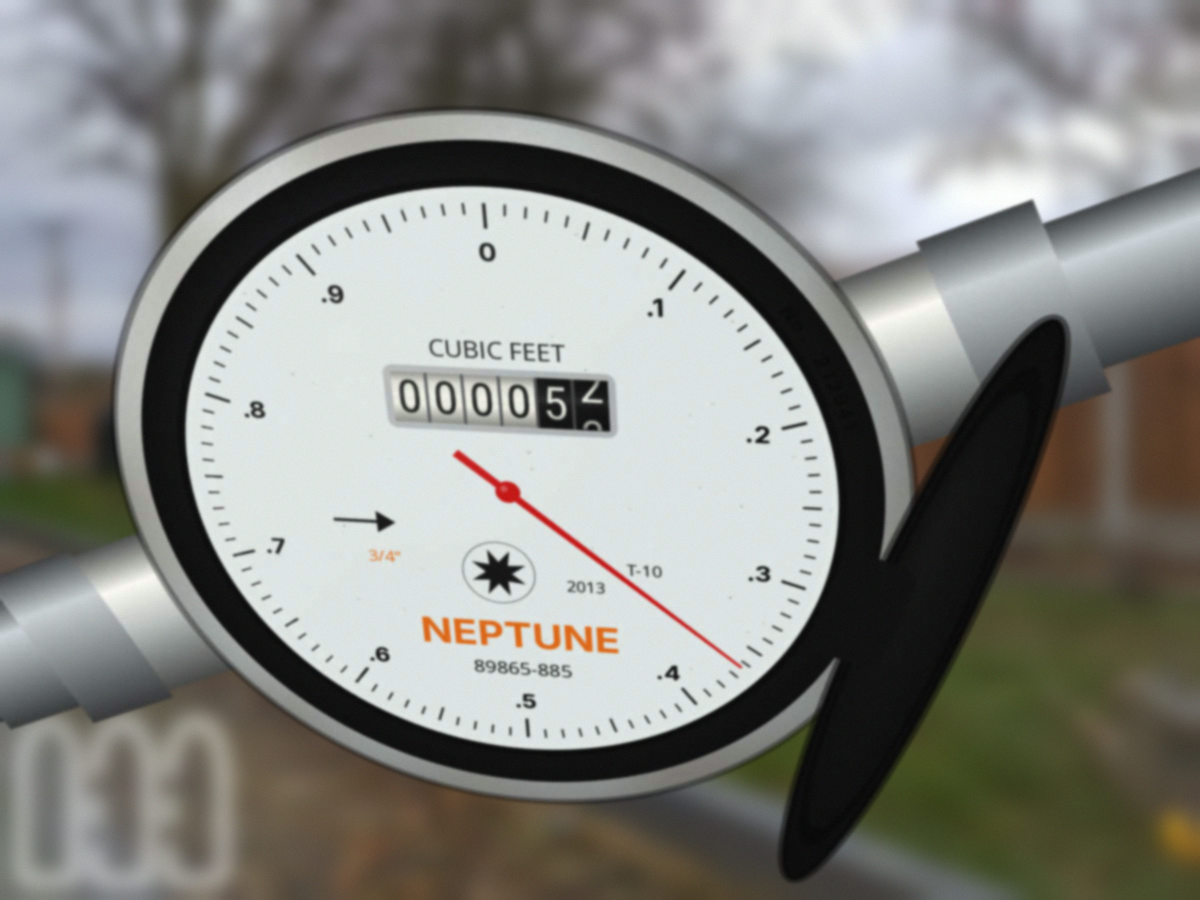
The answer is 52.36 ft³
